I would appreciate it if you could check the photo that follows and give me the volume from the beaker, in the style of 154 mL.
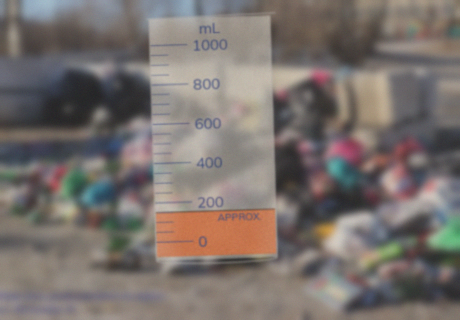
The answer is 150 mL
